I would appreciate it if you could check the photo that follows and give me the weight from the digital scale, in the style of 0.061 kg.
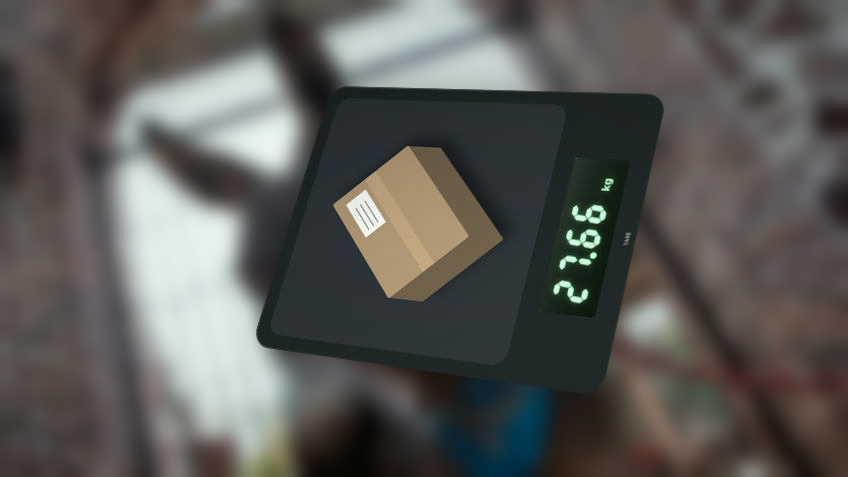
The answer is 27.66 kg
